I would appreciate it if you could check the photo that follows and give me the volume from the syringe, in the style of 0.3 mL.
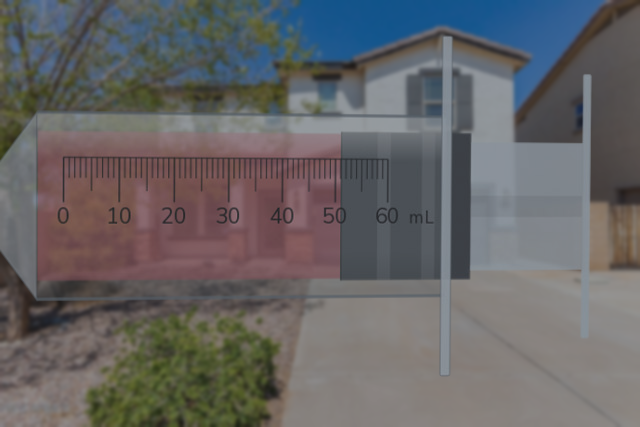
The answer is 51 mL
